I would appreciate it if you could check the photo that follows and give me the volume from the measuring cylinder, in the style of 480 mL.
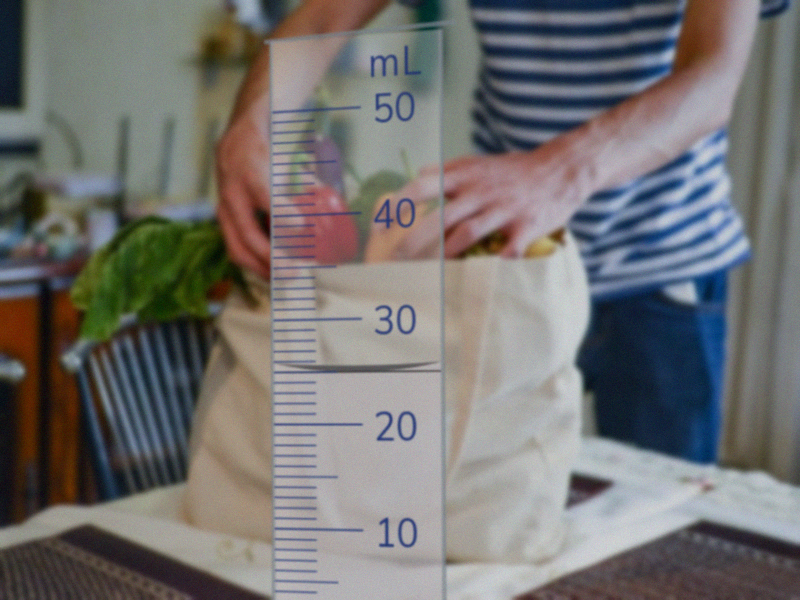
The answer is 25 mL
